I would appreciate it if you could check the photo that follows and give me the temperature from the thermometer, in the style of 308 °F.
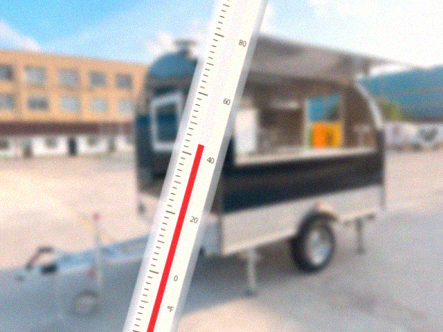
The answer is 44 °F
